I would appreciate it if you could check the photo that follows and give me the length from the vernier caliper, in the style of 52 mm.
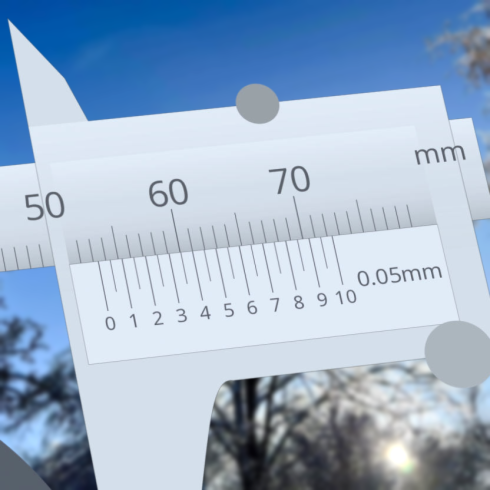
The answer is 53.4 mm
